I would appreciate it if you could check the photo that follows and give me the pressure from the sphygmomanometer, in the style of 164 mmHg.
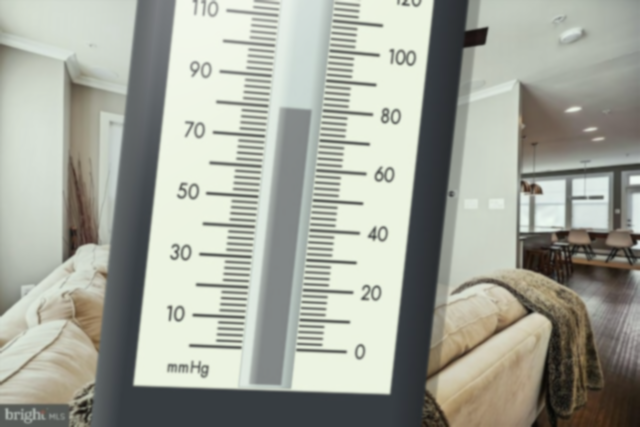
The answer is 80 mmHg
